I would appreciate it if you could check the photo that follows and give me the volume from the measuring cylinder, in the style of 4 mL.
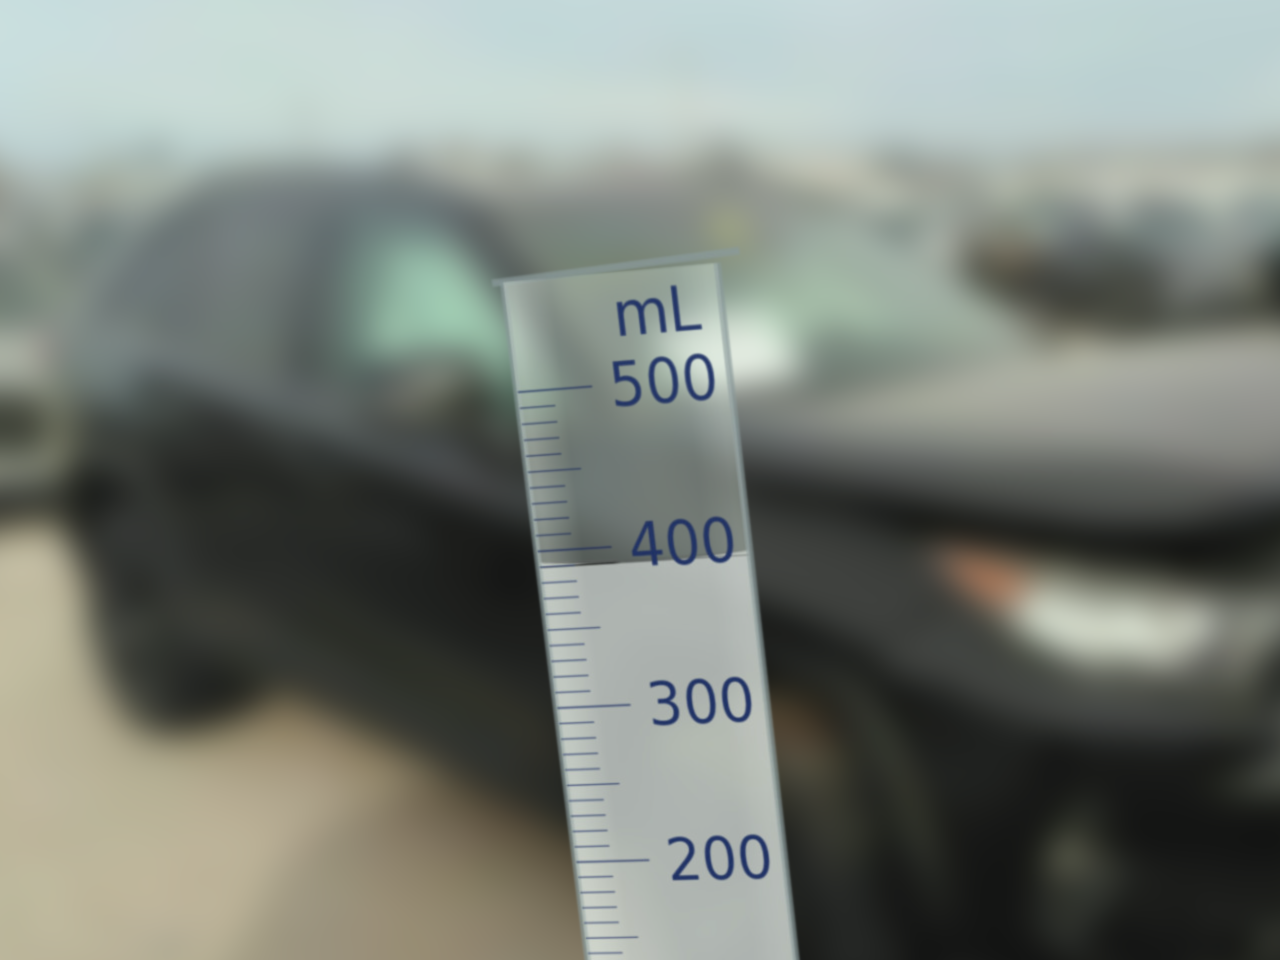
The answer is 390 mL
